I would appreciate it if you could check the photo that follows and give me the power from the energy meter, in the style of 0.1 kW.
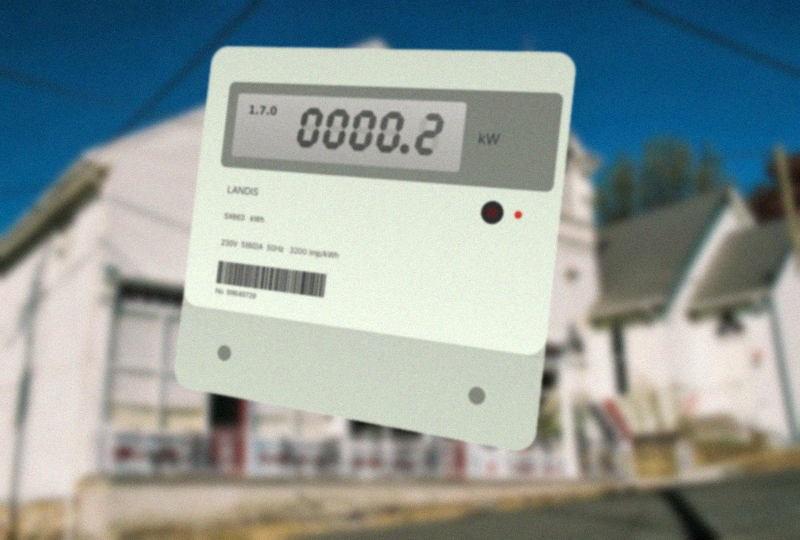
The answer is 0.2 kW
